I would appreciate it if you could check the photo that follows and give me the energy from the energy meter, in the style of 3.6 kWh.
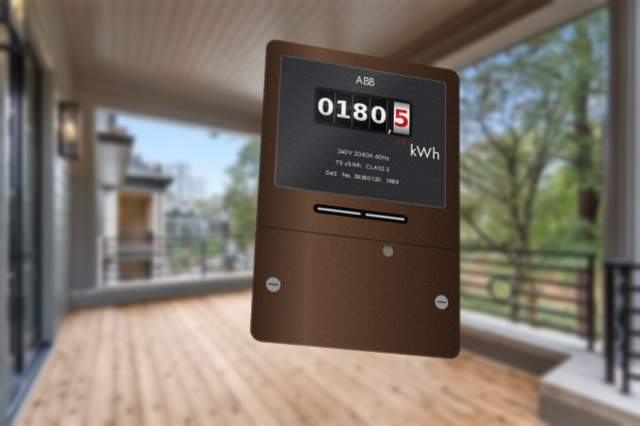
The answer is 180.5 kWh
